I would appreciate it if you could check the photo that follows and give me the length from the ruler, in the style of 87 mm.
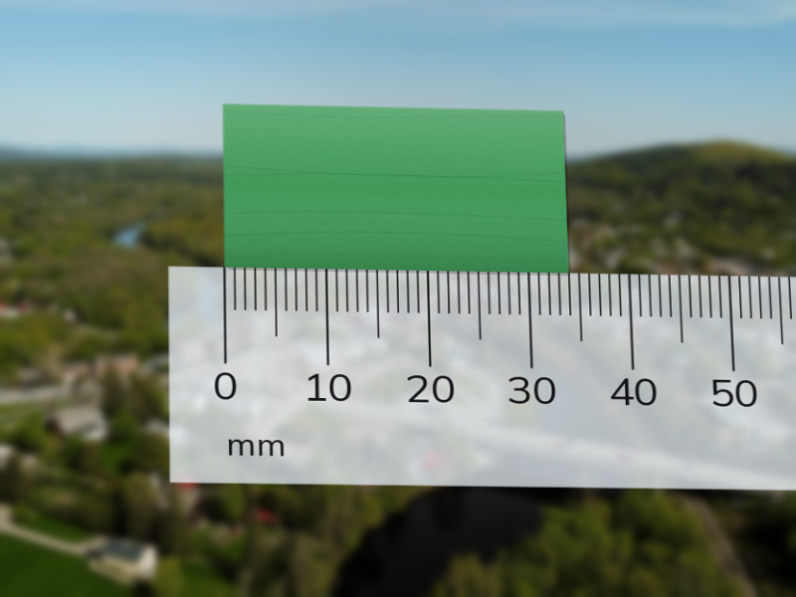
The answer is 34 mm
